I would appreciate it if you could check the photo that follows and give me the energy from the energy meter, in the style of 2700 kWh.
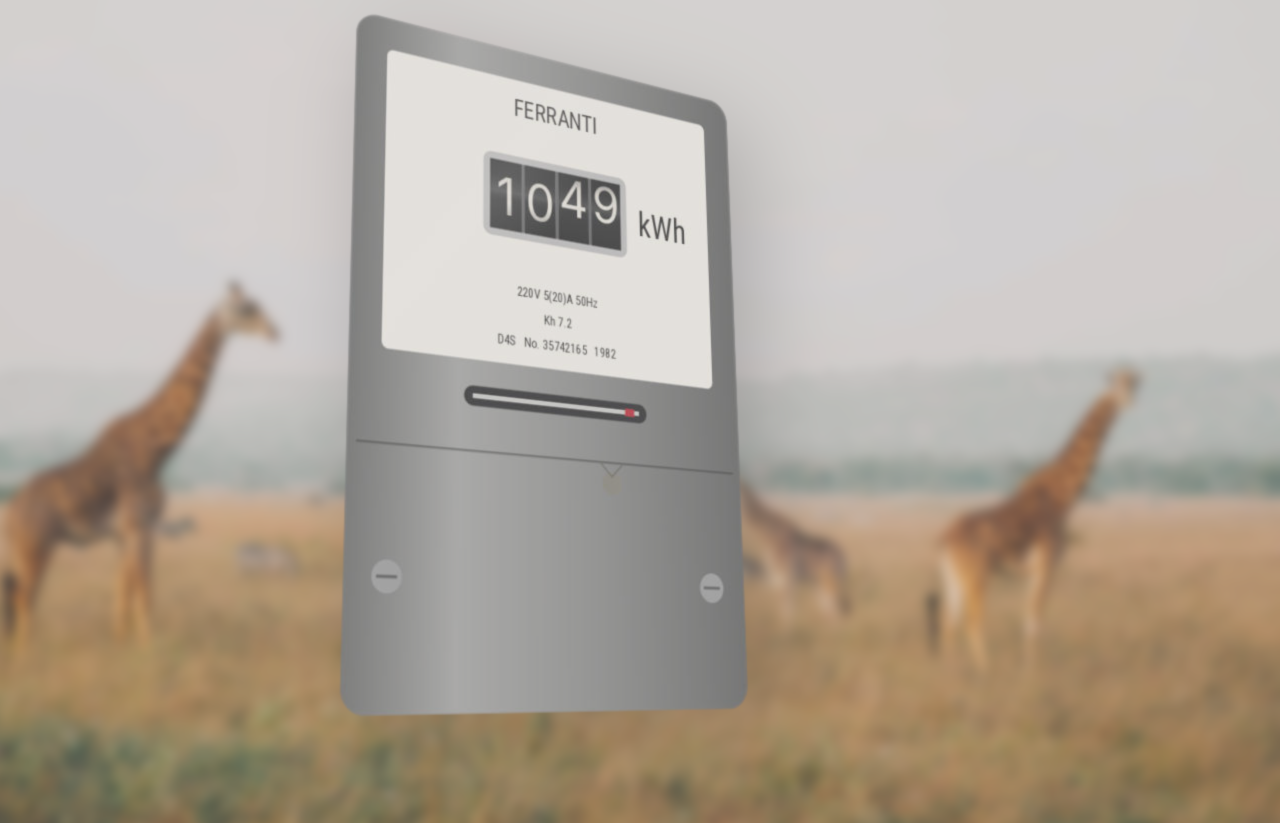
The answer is 1049 kWh
